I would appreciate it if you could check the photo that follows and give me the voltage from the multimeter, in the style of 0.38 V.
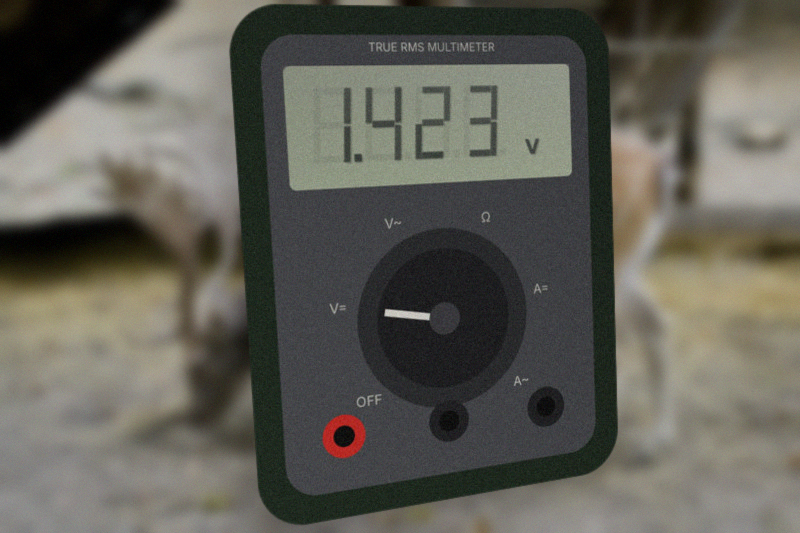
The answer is 1.423 V
